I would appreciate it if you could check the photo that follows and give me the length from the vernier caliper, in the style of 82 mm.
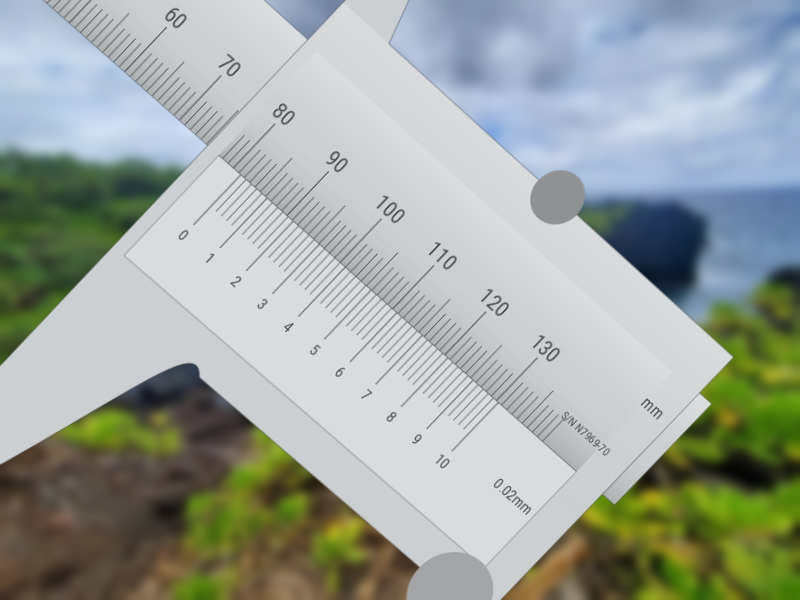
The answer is 81.4 mm
